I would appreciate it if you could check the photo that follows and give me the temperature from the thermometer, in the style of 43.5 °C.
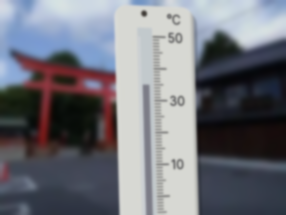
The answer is 35 °C
